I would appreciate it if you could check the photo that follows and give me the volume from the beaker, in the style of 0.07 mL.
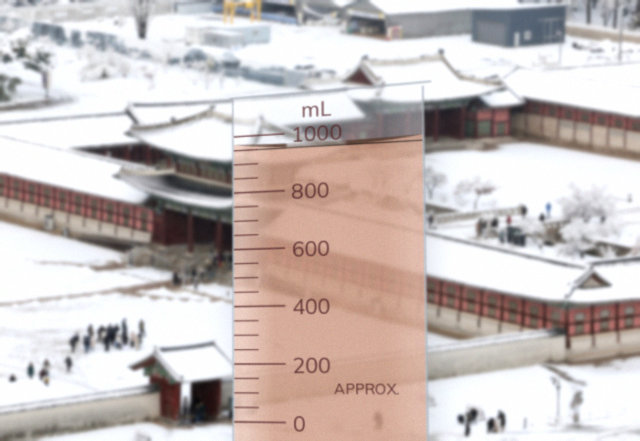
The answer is 950 mL
